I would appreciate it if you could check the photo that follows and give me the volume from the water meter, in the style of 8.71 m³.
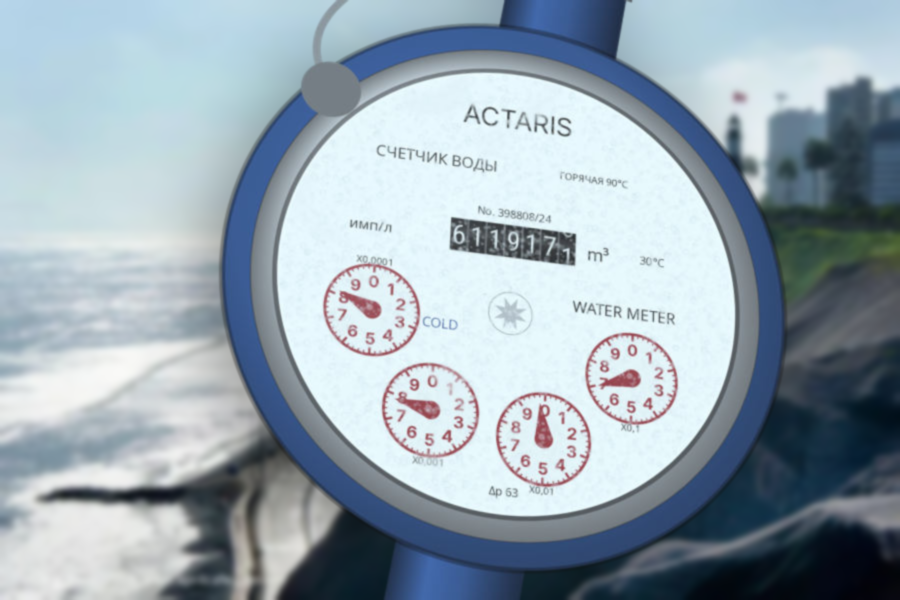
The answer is 6119170.6978 m³
